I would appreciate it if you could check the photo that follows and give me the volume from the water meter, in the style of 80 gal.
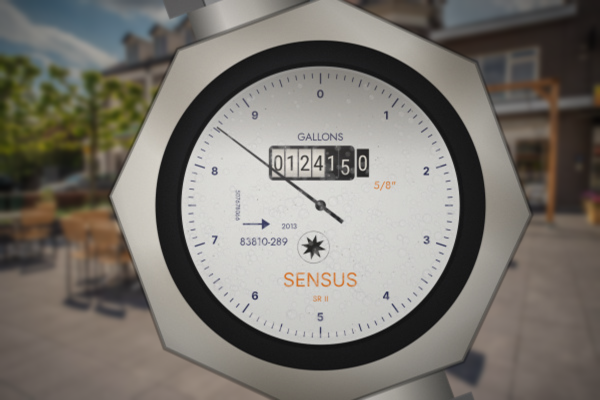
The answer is 124148.5 gal
